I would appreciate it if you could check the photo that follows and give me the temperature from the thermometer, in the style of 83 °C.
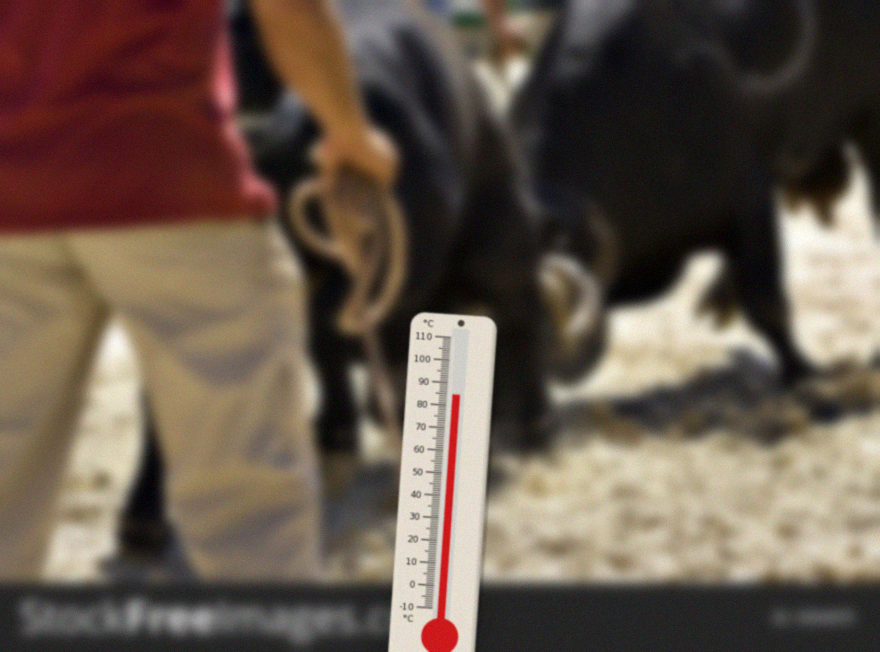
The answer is 85 °C
